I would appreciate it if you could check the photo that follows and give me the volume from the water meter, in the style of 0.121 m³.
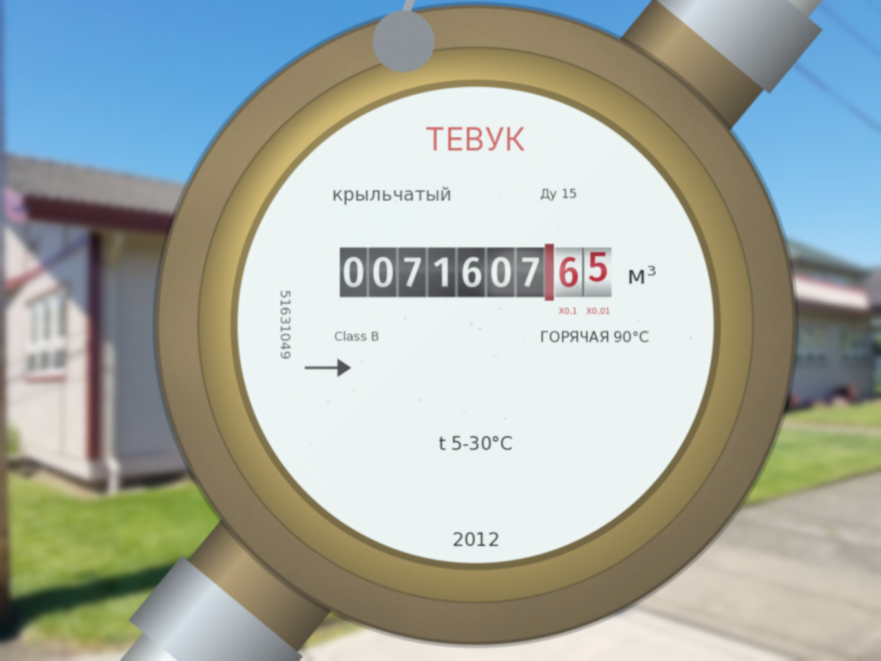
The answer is 71607.65 m³
